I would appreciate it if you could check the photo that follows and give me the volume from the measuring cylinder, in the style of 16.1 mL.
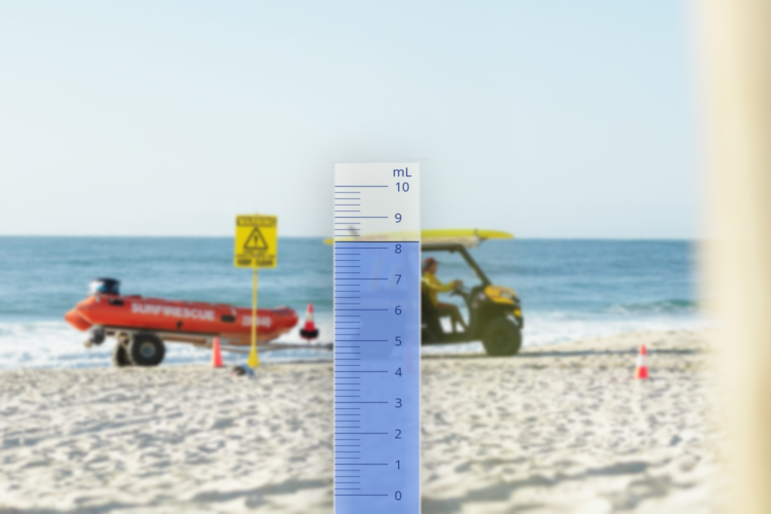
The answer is 8.2 mL
